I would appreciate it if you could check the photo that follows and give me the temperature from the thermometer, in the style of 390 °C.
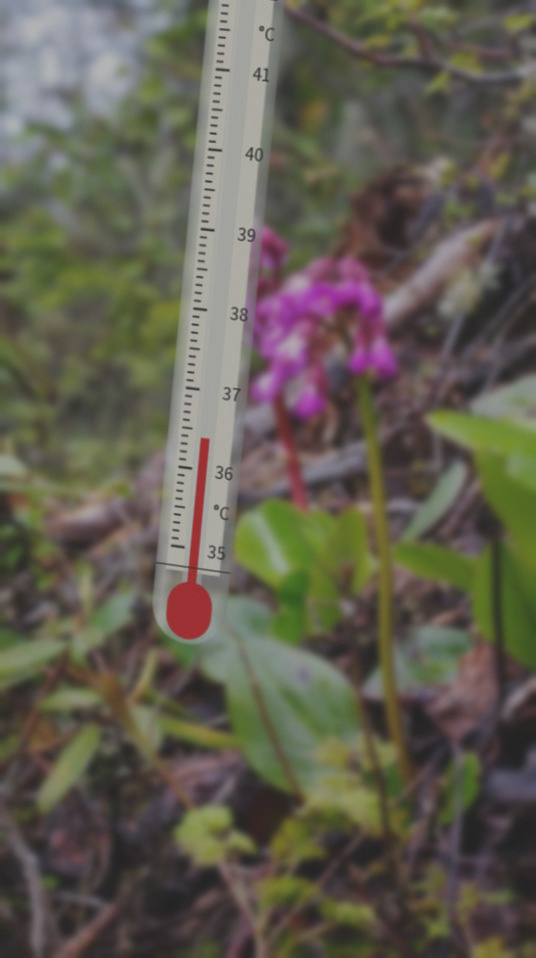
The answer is 36.4 °C
